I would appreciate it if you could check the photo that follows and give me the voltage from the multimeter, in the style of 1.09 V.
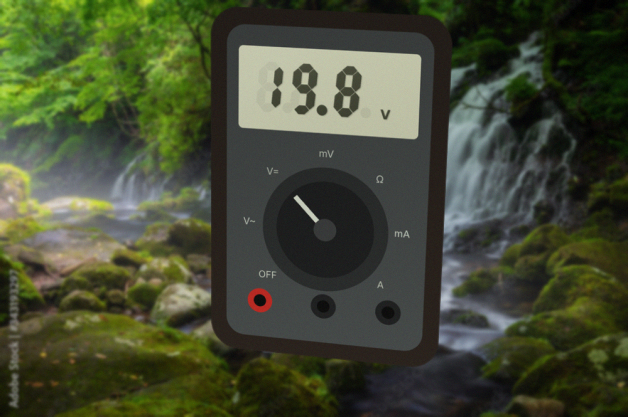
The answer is 19.8 V
